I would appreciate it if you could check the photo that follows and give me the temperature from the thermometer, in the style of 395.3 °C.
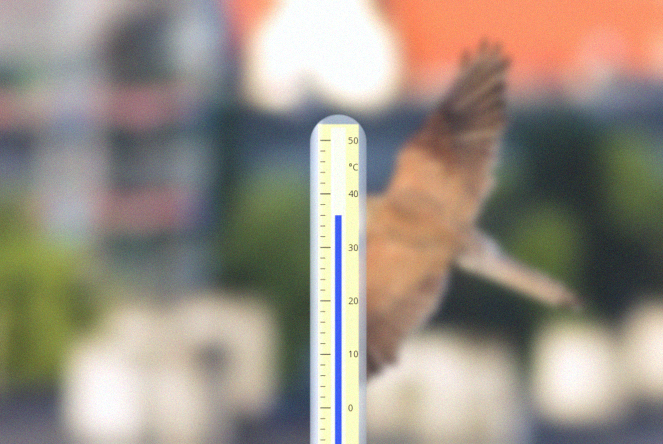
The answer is 36 °C
